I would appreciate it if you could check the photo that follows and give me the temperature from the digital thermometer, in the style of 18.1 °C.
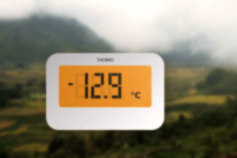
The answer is -12.9 °C
